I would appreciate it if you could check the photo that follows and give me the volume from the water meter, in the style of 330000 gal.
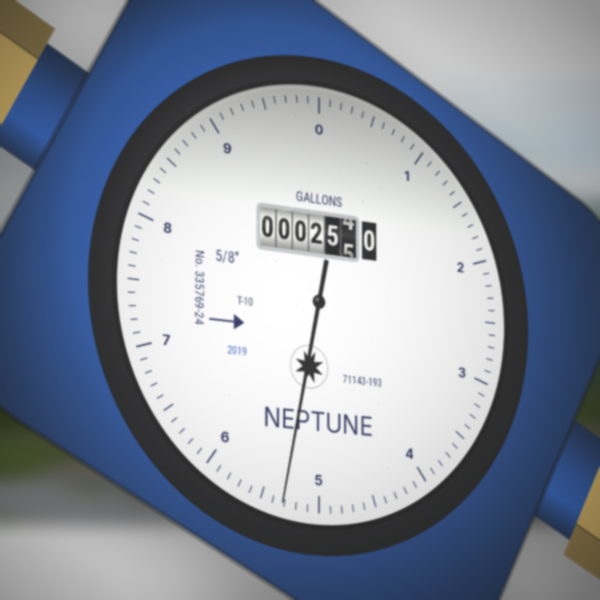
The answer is 2545.3 gal
